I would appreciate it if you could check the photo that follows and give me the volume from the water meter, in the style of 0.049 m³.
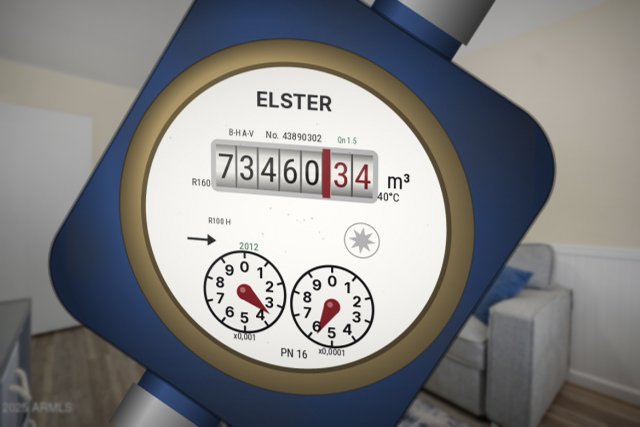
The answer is 73460.3435 m³
